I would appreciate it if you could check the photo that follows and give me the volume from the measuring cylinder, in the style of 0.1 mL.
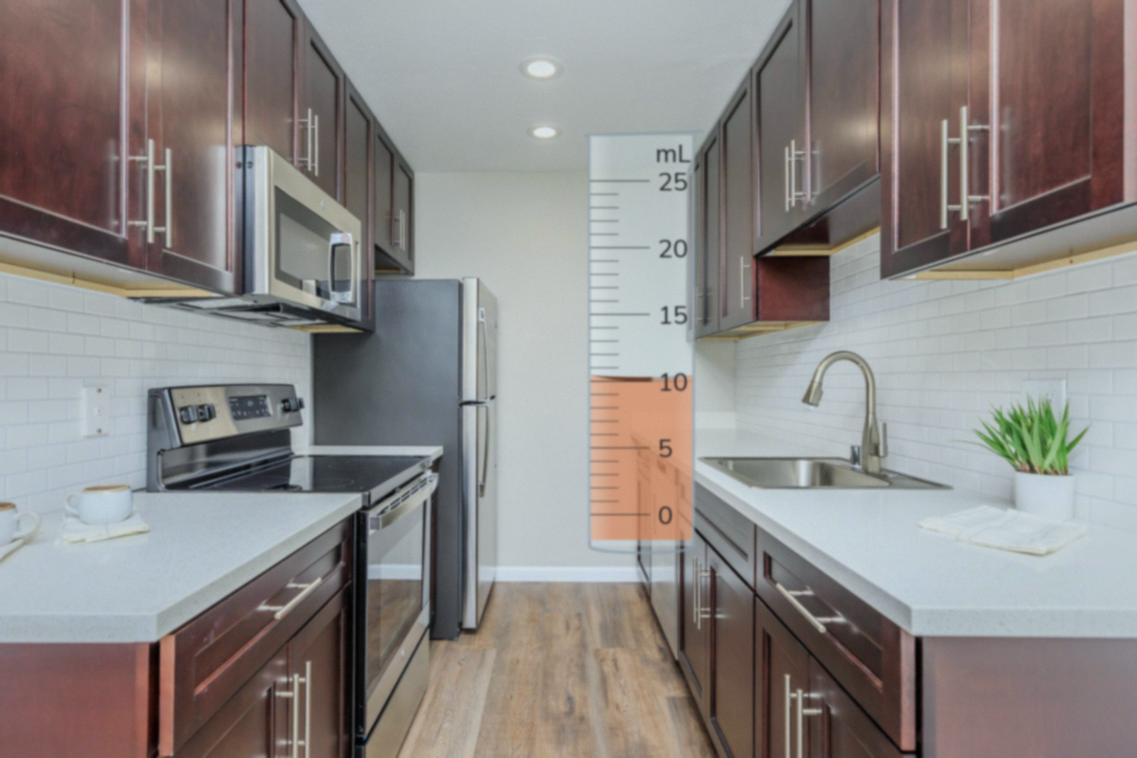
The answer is 10 mL
